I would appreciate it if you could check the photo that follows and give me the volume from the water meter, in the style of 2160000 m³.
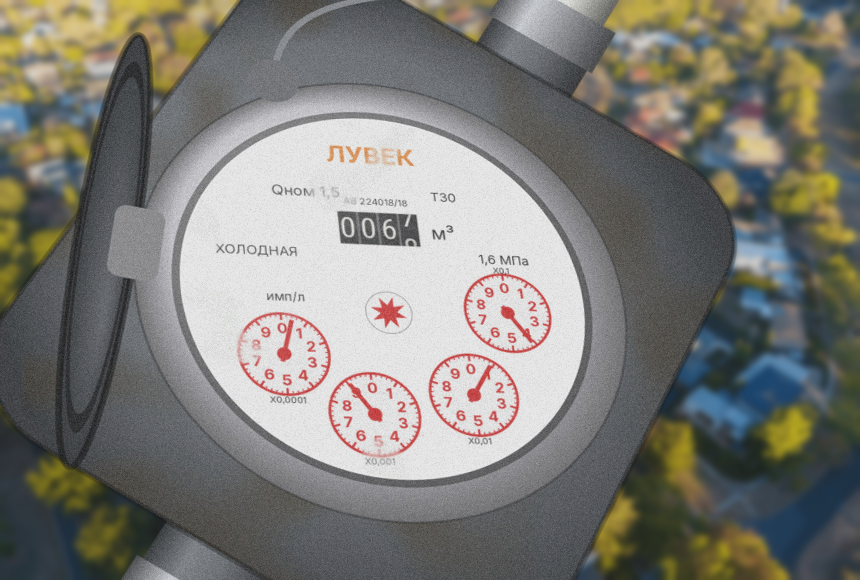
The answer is 67.4090 m³
